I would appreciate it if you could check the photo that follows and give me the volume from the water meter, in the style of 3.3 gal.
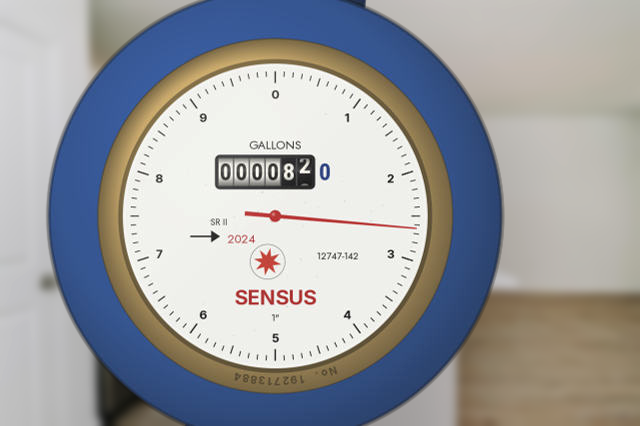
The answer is 822.6 gal
